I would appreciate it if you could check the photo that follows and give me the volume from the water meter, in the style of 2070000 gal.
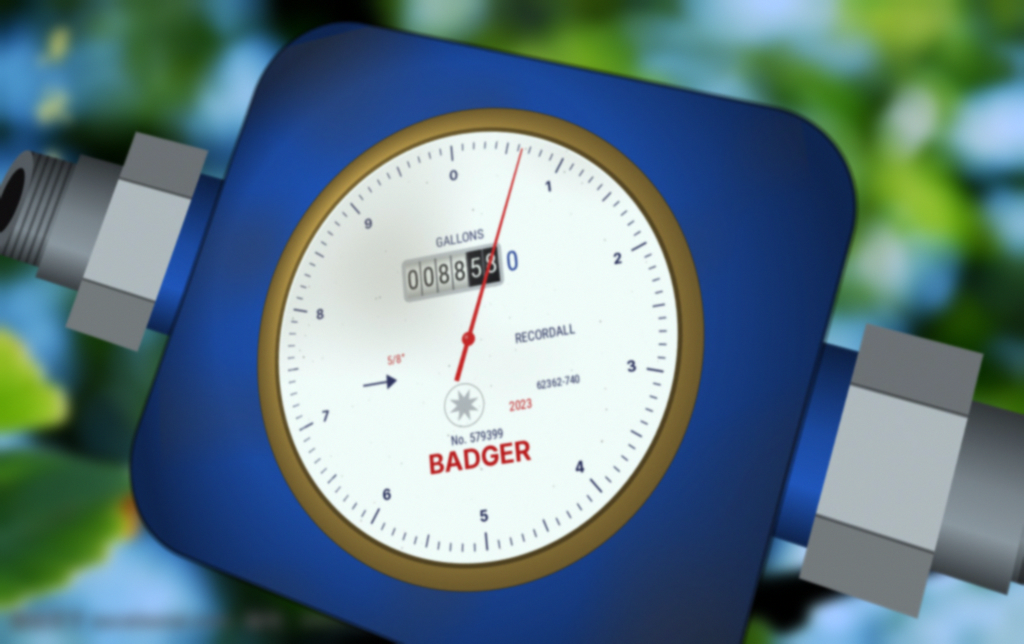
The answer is 88580.6 gal
